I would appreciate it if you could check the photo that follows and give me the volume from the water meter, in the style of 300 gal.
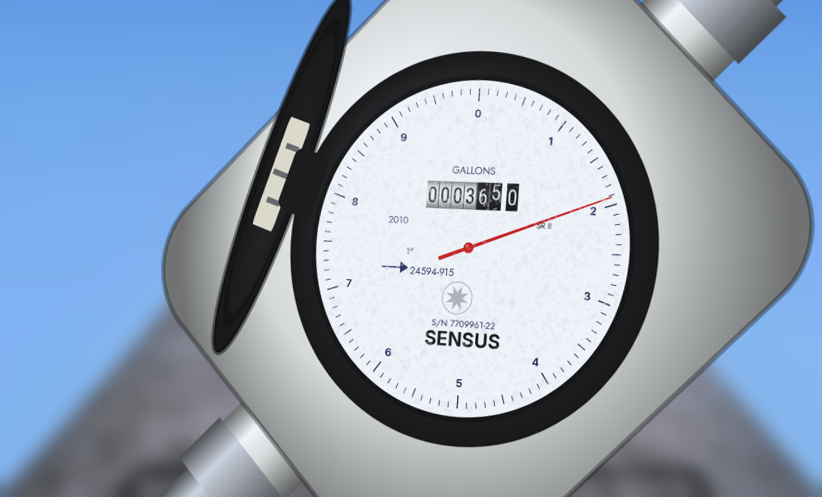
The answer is 3651.9 gal
